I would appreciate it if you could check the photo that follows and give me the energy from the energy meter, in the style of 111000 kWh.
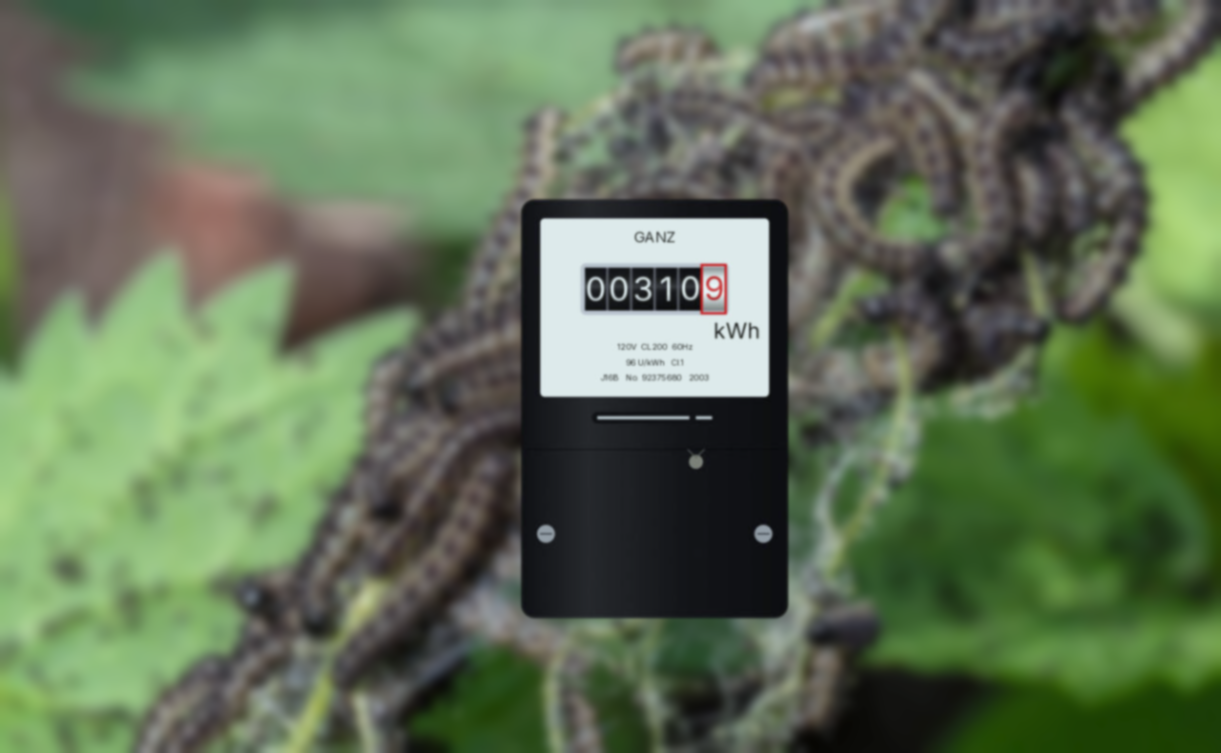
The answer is 310.9 kWh
